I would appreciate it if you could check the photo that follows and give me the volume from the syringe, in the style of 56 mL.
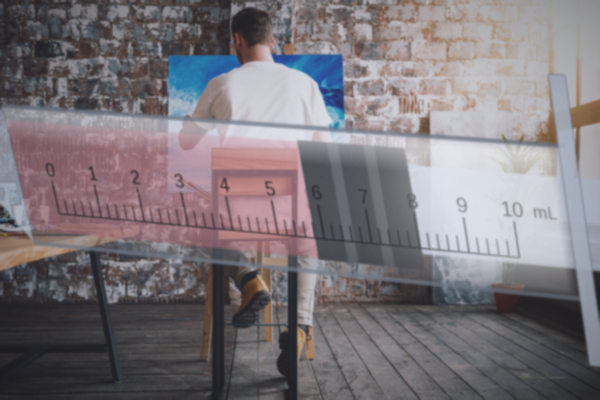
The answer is 5.8 mL
